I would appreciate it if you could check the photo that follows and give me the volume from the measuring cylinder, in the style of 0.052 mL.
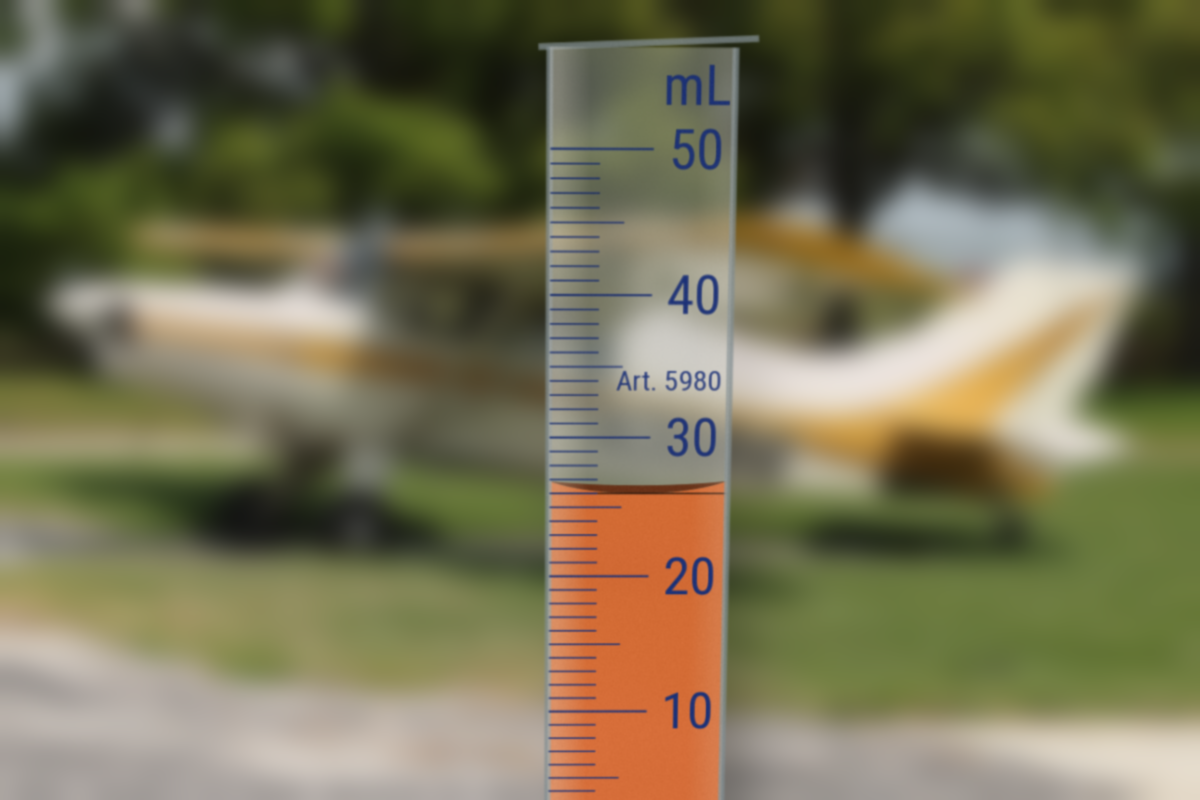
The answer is 26 mL
